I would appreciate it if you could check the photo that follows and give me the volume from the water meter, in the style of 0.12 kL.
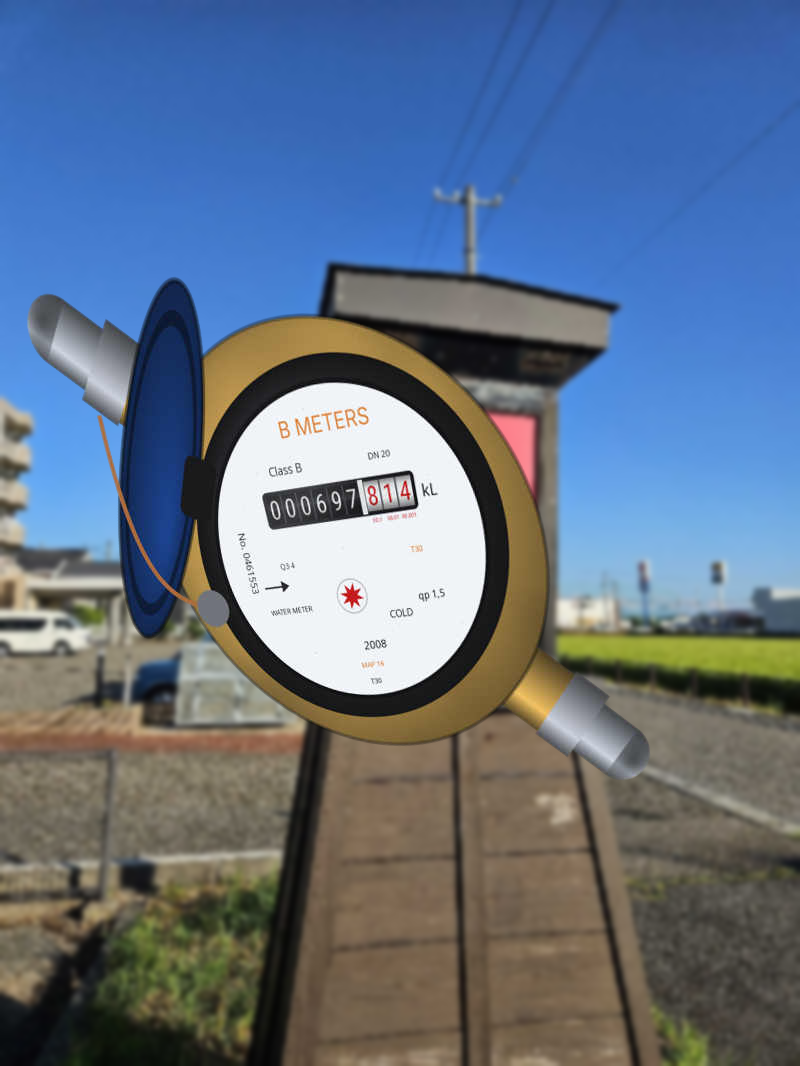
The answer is 697.814 kL
